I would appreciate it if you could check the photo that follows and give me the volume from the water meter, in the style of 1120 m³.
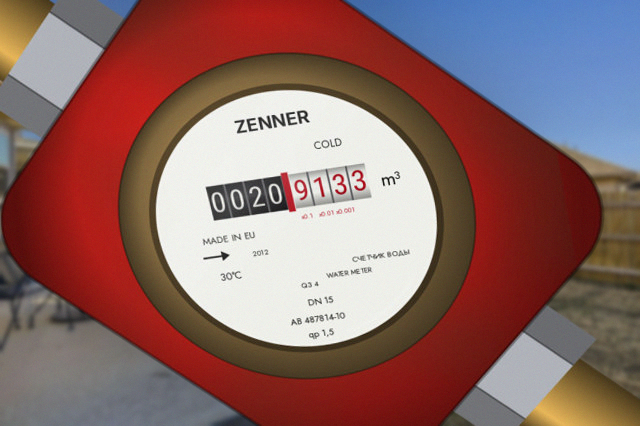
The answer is 20.9133 m³
